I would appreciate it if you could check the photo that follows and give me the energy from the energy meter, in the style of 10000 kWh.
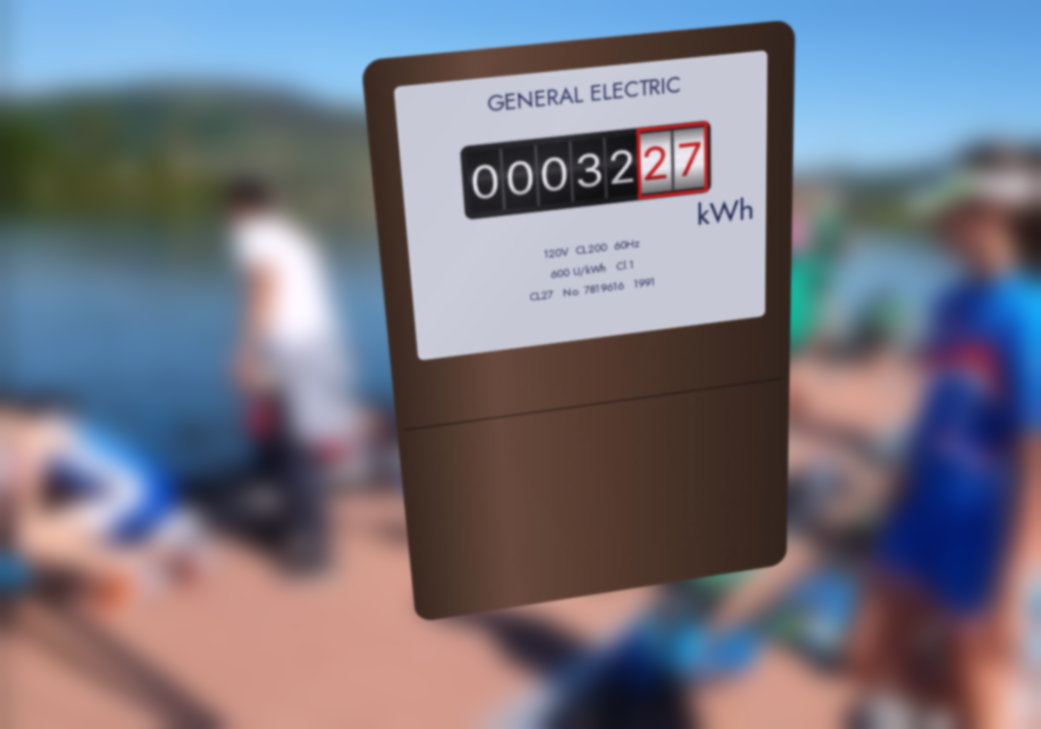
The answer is 32.27 kWh
